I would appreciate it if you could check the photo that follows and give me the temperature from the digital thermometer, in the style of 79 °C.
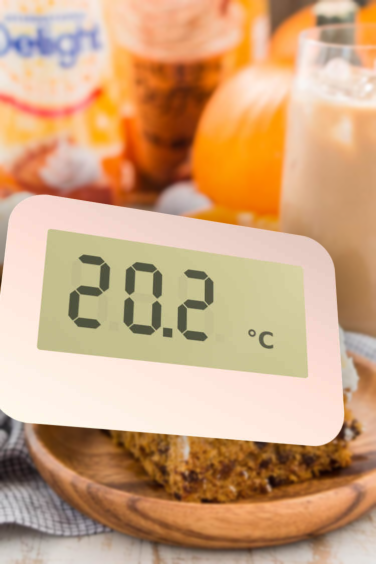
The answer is 20.2 °C
